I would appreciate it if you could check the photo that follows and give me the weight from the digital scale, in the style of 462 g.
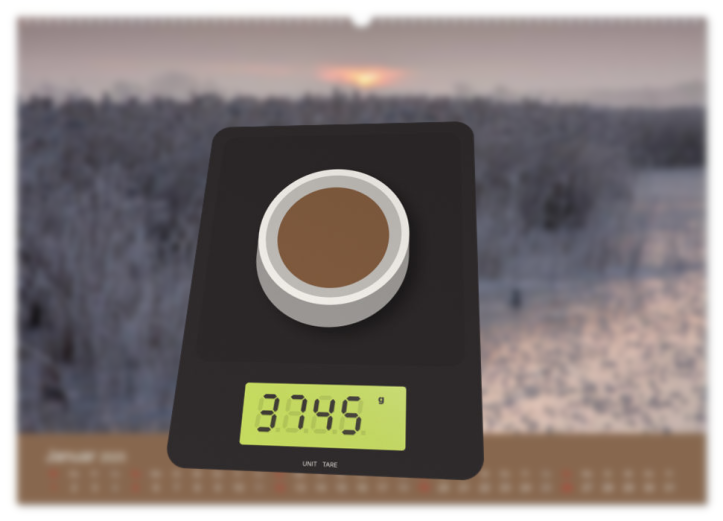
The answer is 3745 g
